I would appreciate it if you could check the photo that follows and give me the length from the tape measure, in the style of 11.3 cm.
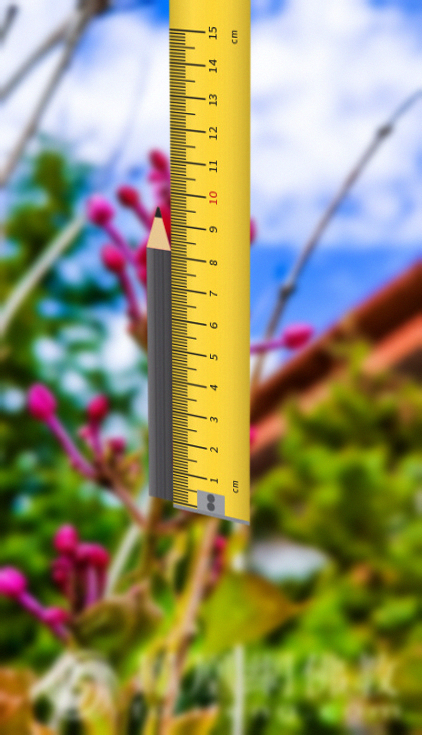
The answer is 9.5 cm
